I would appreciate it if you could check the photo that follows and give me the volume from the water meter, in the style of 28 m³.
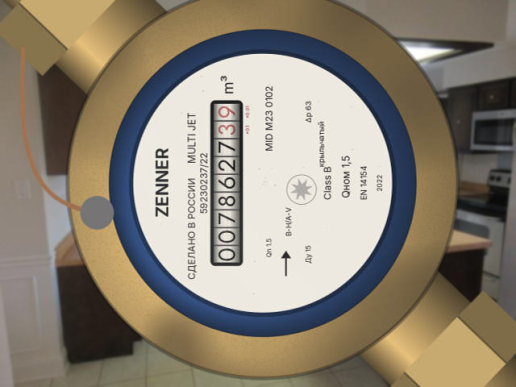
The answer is 78627.39 m³
